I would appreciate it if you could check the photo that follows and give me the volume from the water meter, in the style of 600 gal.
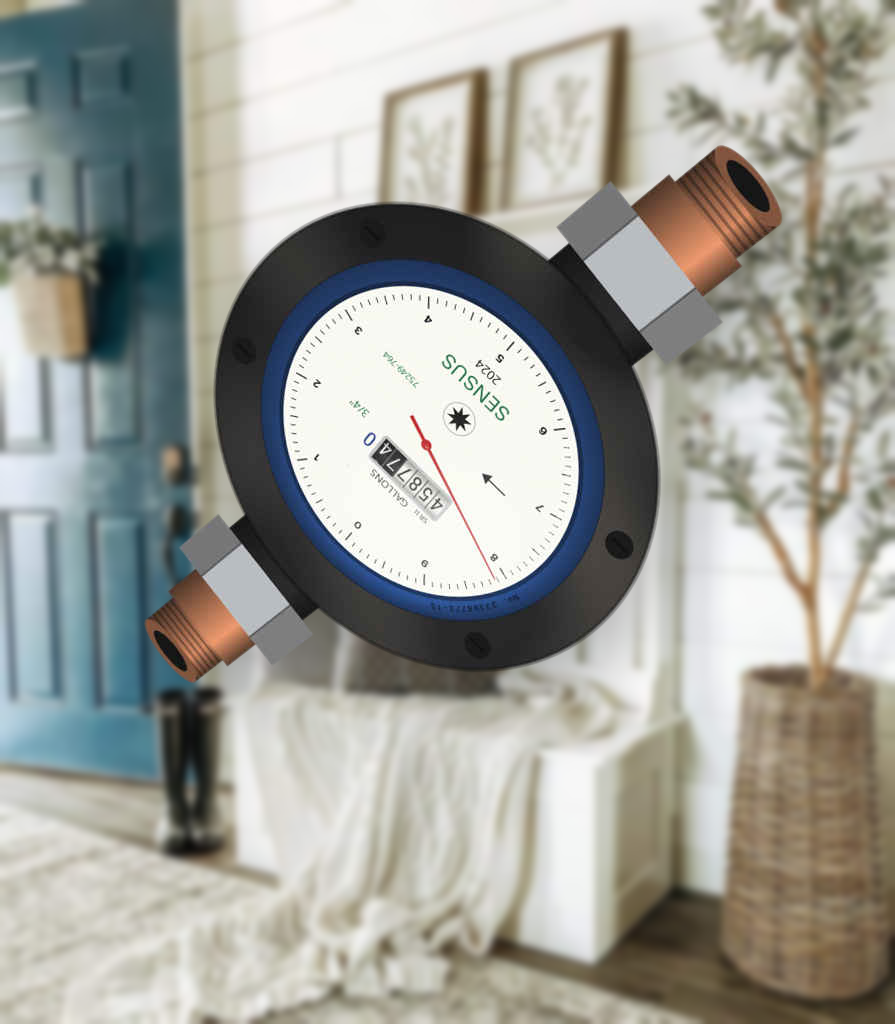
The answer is 4587738.1 gal
